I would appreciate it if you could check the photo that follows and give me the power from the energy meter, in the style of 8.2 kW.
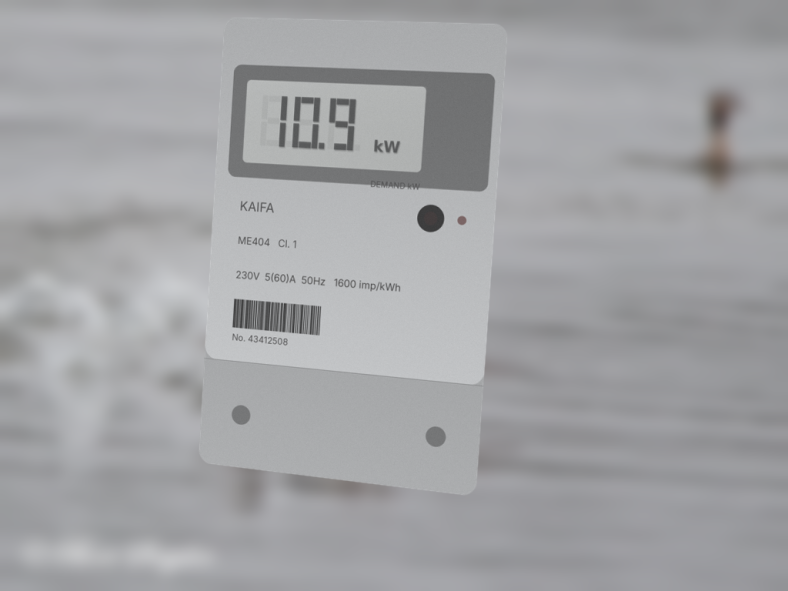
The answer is 10.9 kW
